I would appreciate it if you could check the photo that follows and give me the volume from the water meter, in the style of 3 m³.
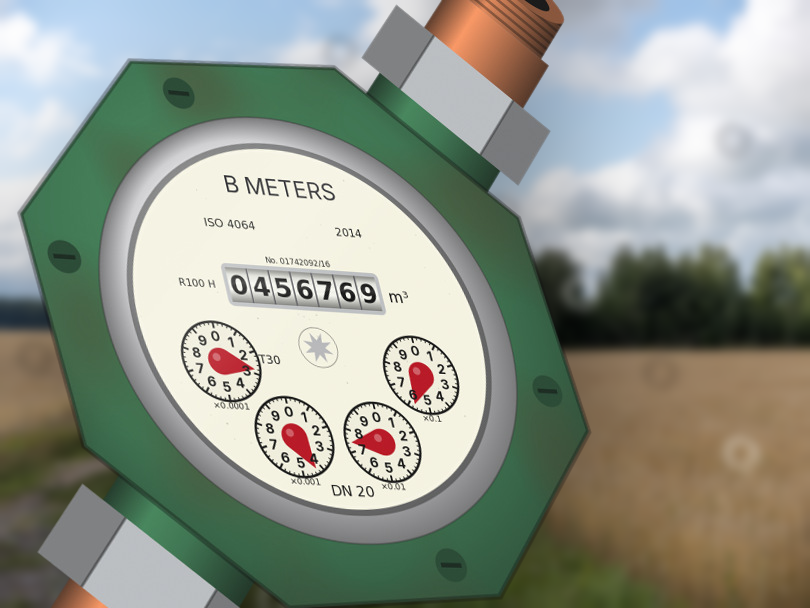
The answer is 456769.5742 m³
